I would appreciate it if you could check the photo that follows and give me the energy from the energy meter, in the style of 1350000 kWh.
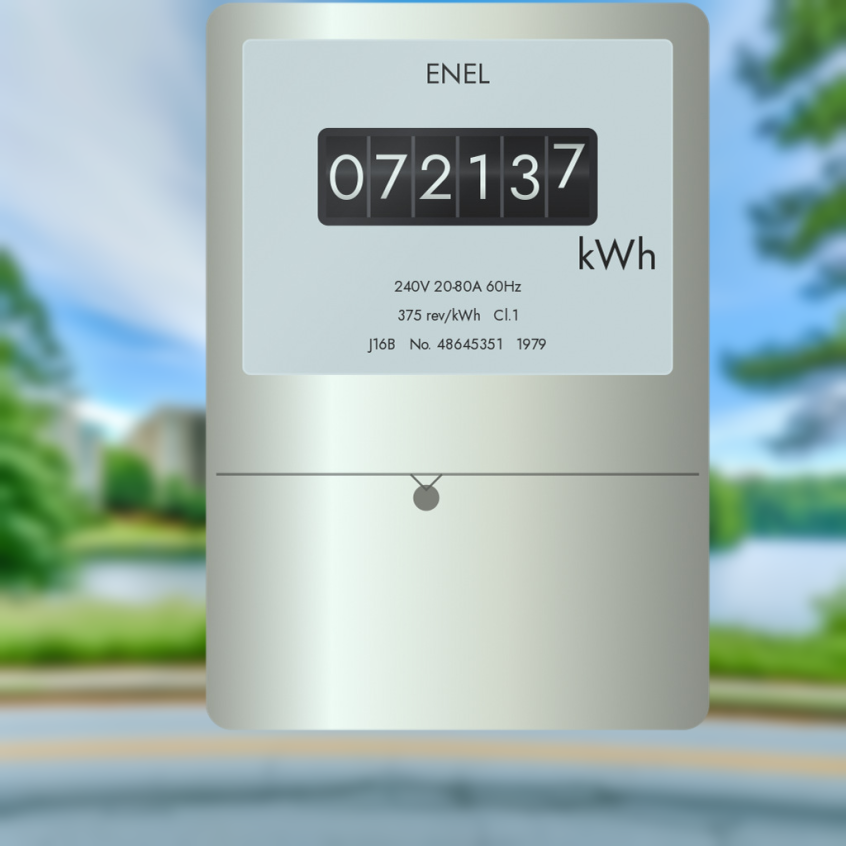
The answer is 72137 kWh
